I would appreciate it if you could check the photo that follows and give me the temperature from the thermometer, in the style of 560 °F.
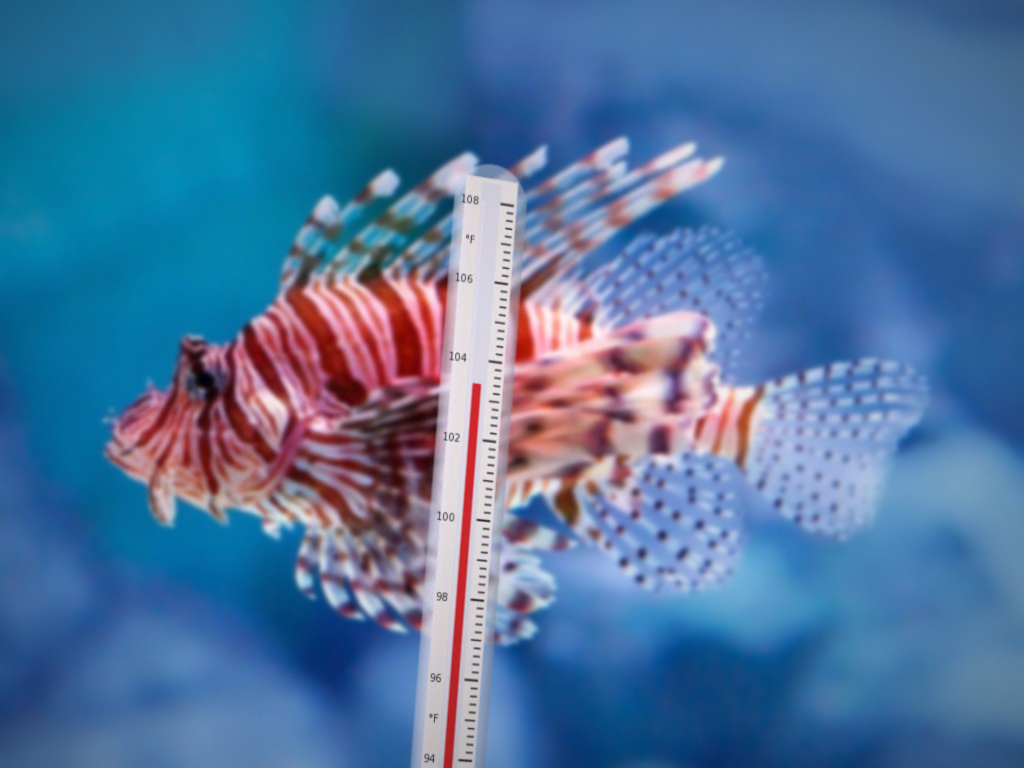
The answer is 103.4 °F
